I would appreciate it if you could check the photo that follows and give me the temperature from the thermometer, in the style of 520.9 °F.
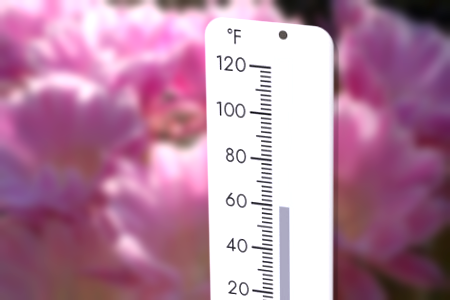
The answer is 60 °F
